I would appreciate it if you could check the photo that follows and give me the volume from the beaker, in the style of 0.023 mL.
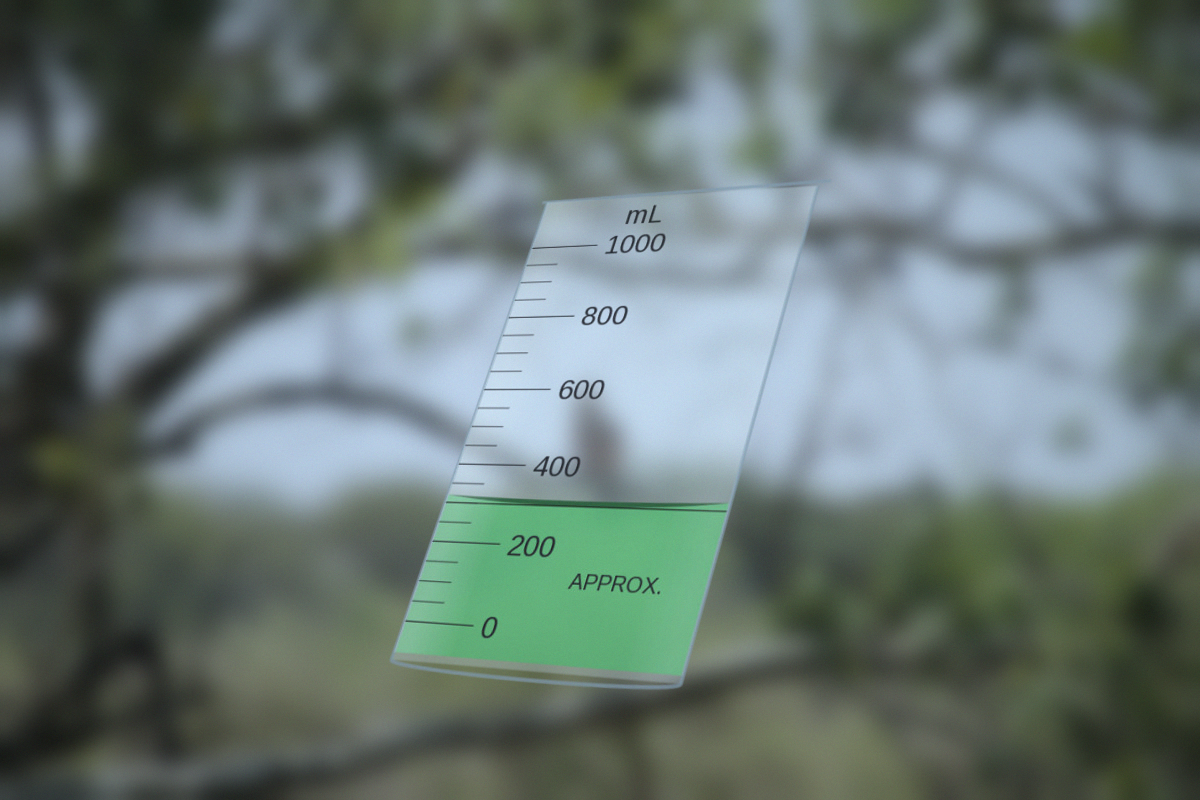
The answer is 300 mL
